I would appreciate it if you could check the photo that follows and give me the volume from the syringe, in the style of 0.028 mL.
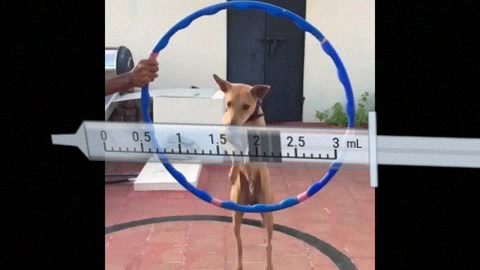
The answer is 1.9 mL
